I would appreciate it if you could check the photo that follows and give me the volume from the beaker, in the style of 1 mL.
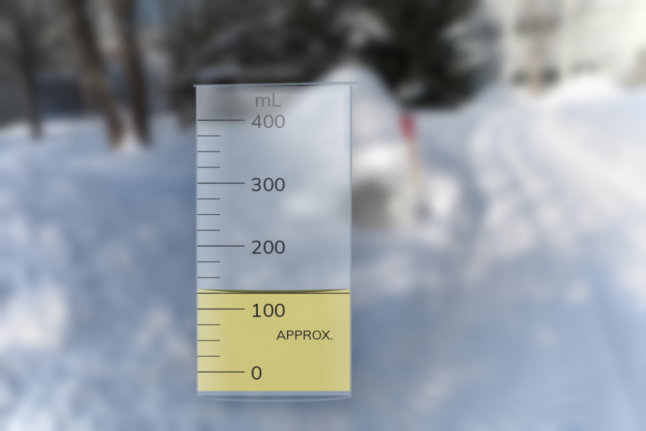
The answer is 125 mL
